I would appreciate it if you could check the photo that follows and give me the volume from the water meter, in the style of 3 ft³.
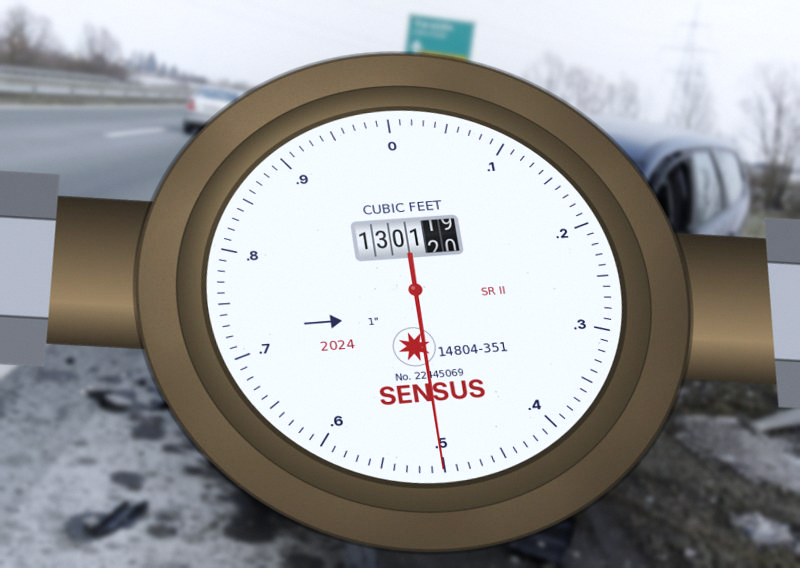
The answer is 130119.50 ft³
